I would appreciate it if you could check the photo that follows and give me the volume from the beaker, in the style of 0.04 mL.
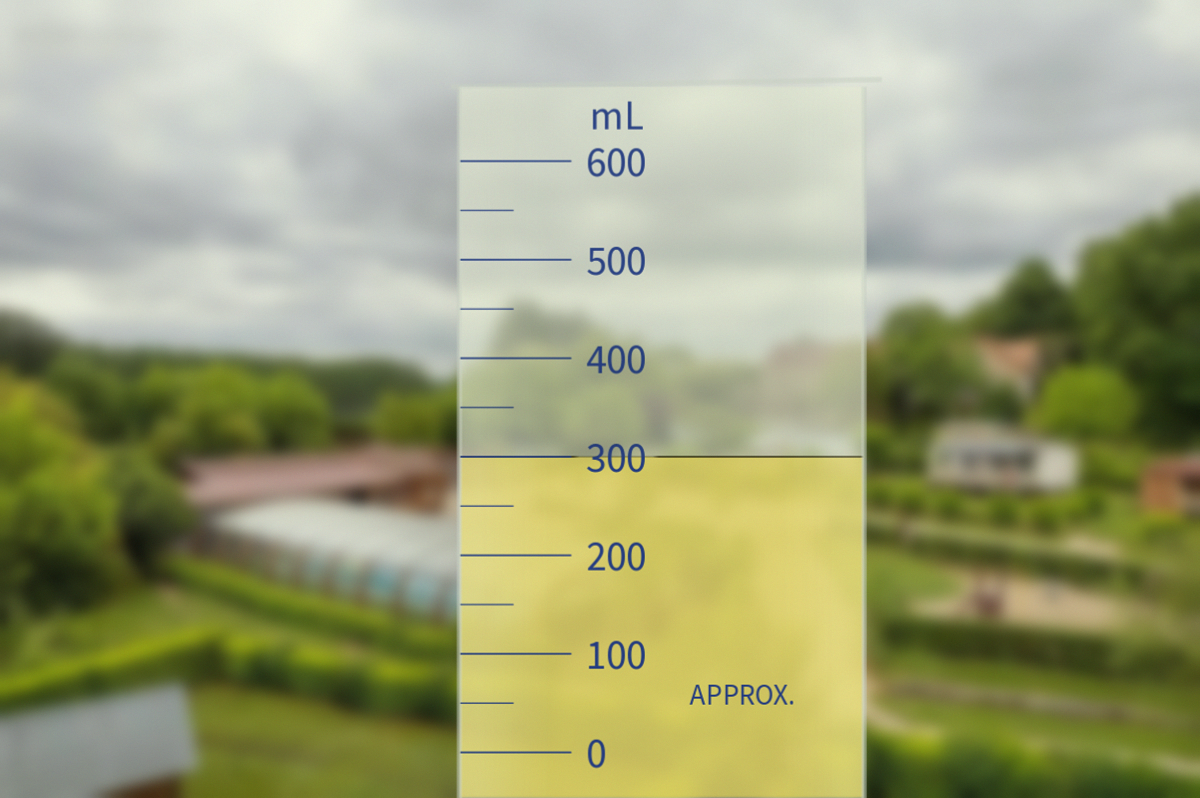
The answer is 300 mL
